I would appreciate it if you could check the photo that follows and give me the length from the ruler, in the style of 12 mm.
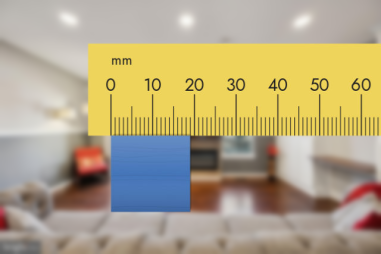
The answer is 19 mm
